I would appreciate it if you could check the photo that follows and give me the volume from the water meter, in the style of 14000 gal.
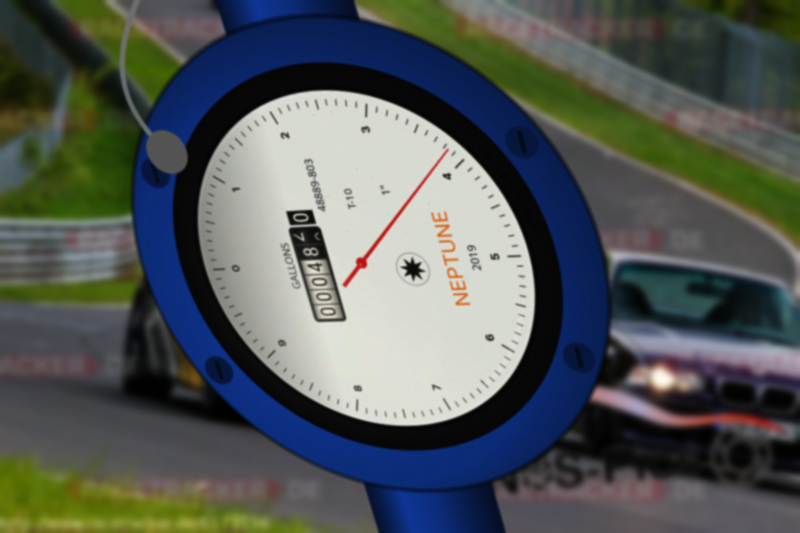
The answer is 4823.8 gal
